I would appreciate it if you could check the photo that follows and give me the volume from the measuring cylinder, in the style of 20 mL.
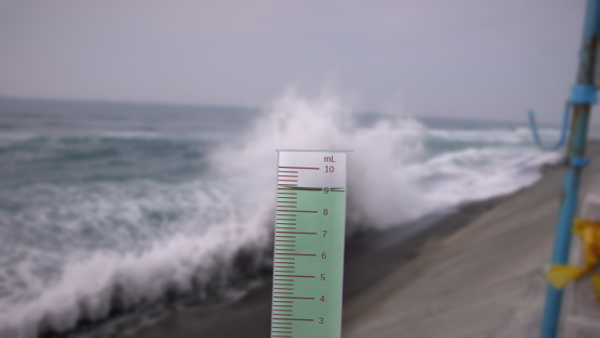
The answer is 9 mL
